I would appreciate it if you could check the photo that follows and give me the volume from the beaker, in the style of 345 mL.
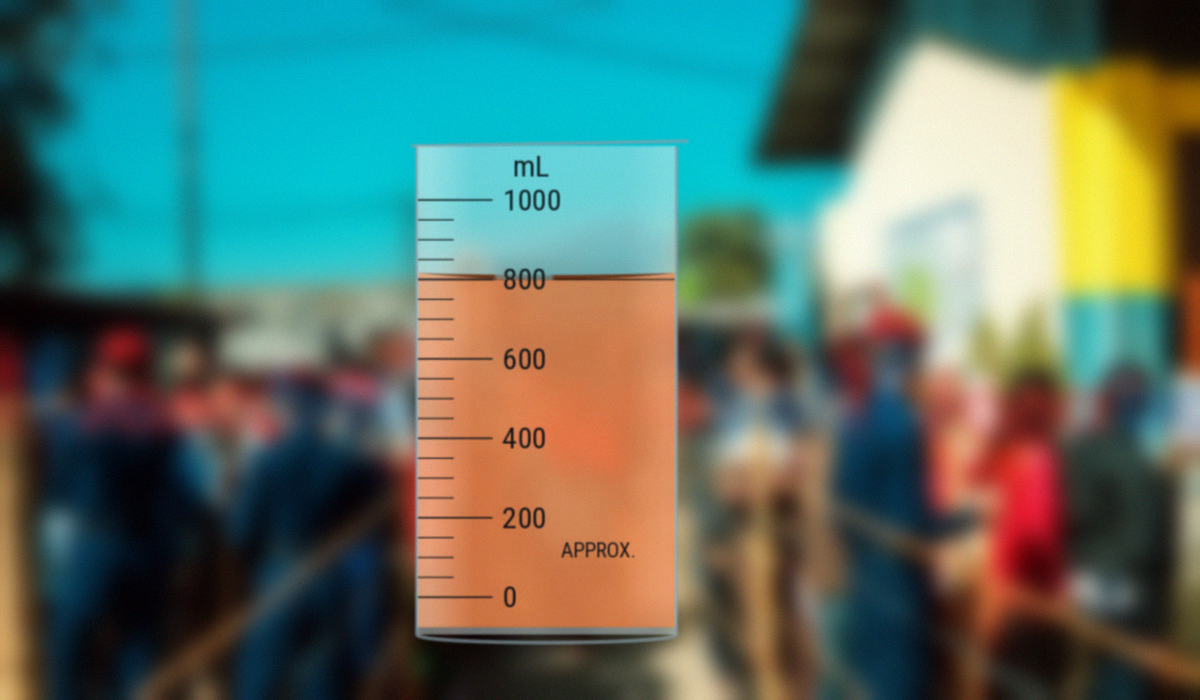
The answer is 800 mL
